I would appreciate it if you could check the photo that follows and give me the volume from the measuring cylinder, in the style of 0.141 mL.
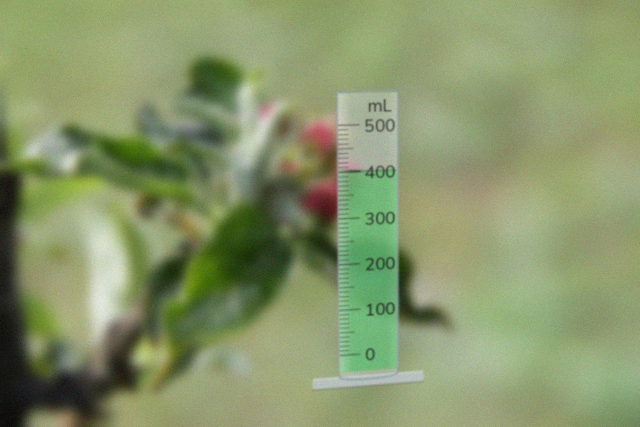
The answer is 400 mL
